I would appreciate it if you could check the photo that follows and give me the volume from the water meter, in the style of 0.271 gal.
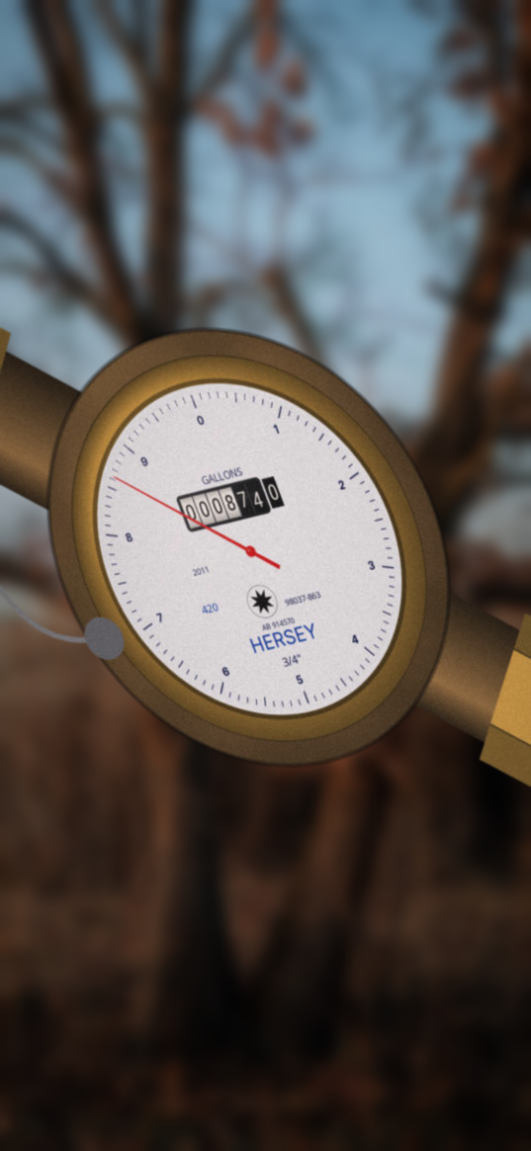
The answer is 8738.6 gal
